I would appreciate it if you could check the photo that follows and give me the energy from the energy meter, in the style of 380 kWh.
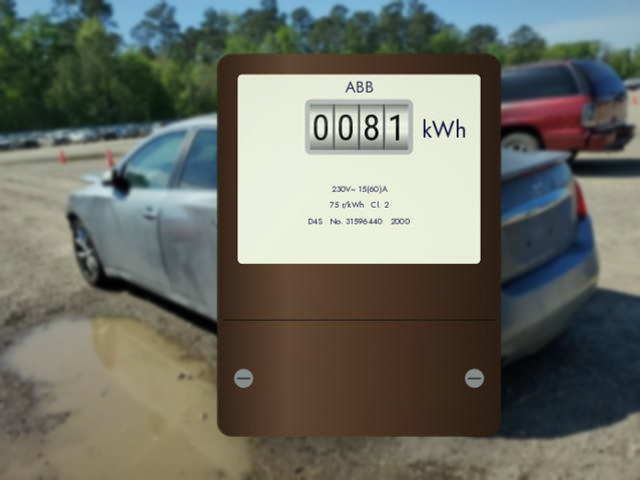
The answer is 81 kWh
